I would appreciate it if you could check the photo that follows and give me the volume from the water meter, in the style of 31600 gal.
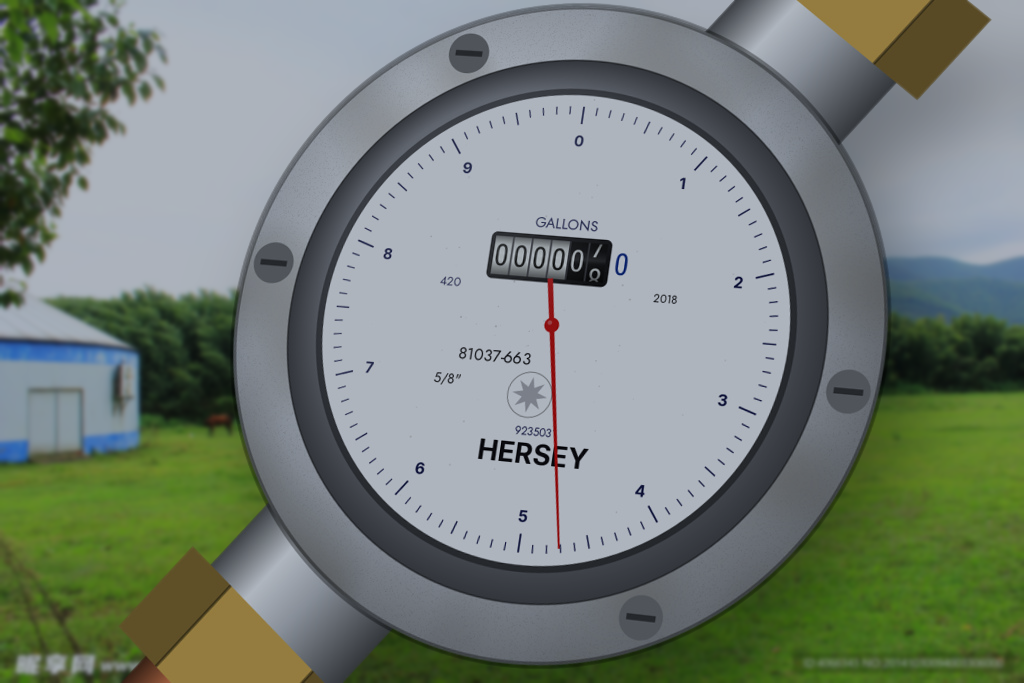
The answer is 74.7 gal
